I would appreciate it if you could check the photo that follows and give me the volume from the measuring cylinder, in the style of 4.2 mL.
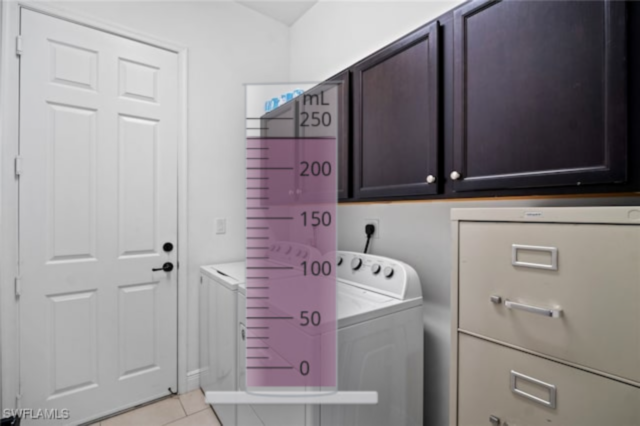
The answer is 230 mL
